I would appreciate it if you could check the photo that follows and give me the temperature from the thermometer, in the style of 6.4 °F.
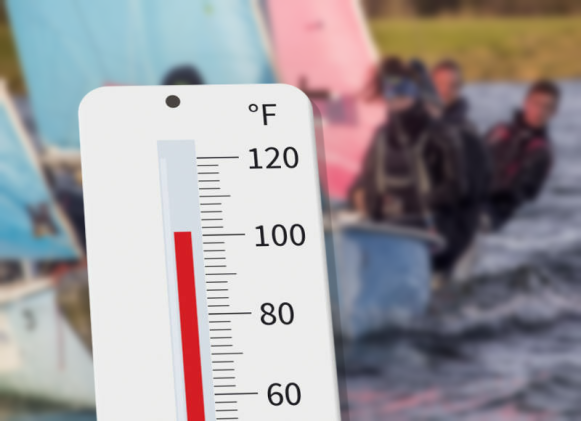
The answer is 101 °F
